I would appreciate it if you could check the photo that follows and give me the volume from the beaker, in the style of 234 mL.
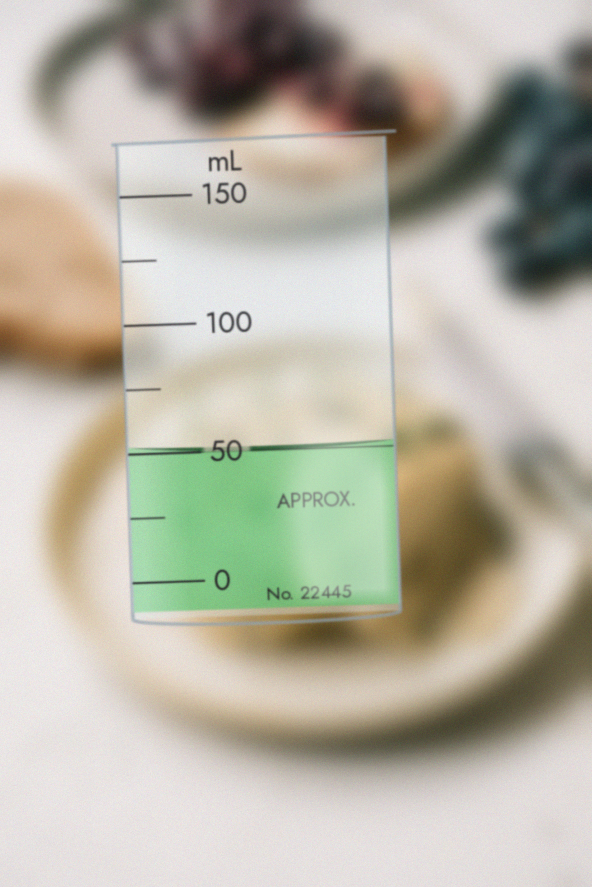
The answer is 50 mL
